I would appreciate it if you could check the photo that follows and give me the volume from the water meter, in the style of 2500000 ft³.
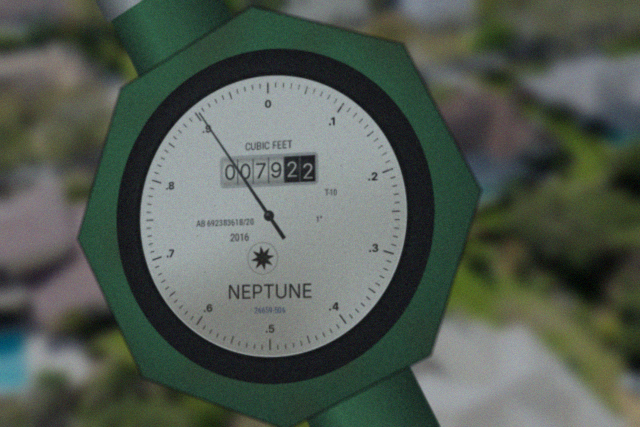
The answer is 7921.90 ft³
